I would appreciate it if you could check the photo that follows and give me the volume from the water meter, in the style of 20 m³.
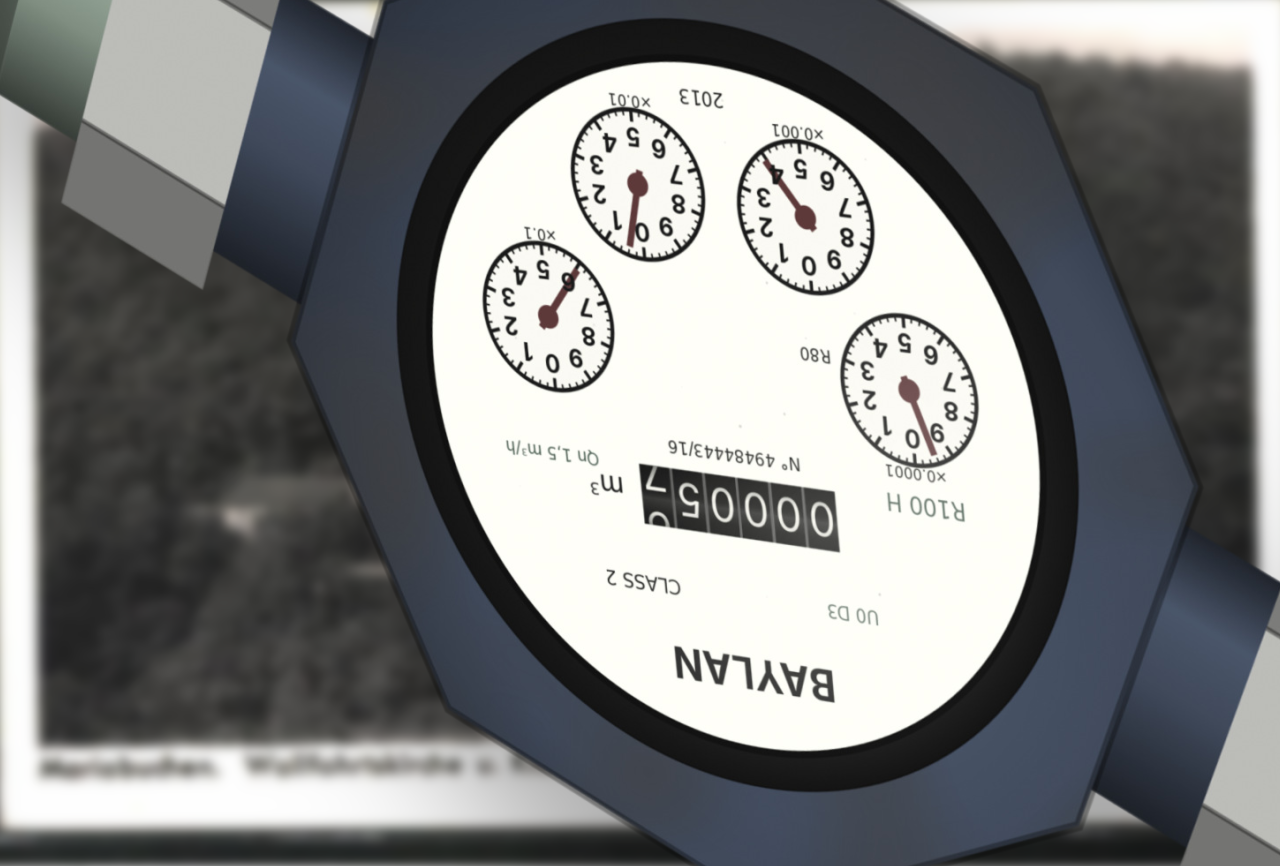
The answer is 56.6039 m³
